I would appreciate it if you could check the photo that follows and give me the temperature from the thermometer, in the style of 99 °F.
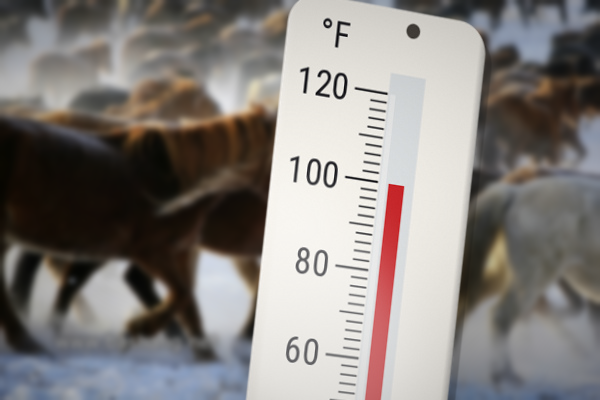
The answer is 100 °F
